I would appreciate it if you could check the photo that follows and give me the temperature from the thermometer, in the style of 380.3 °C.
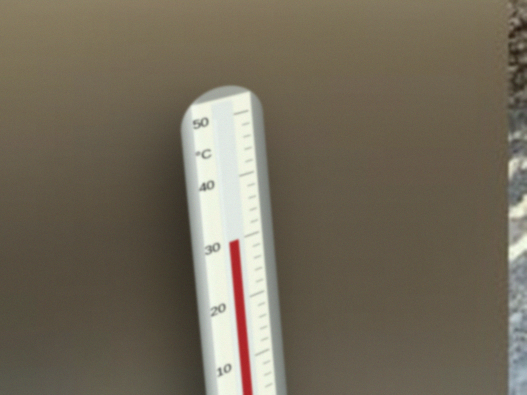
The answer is 30 °C
